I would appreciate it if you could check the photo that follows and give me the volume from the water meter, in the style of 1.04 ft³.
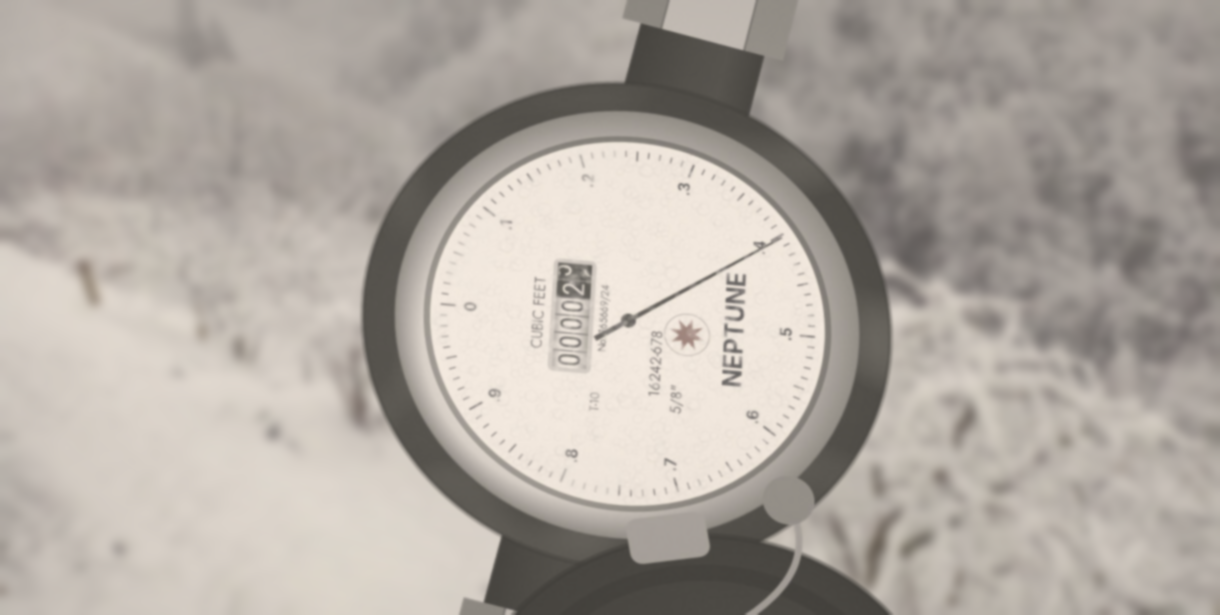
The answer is 25.40 ft³
